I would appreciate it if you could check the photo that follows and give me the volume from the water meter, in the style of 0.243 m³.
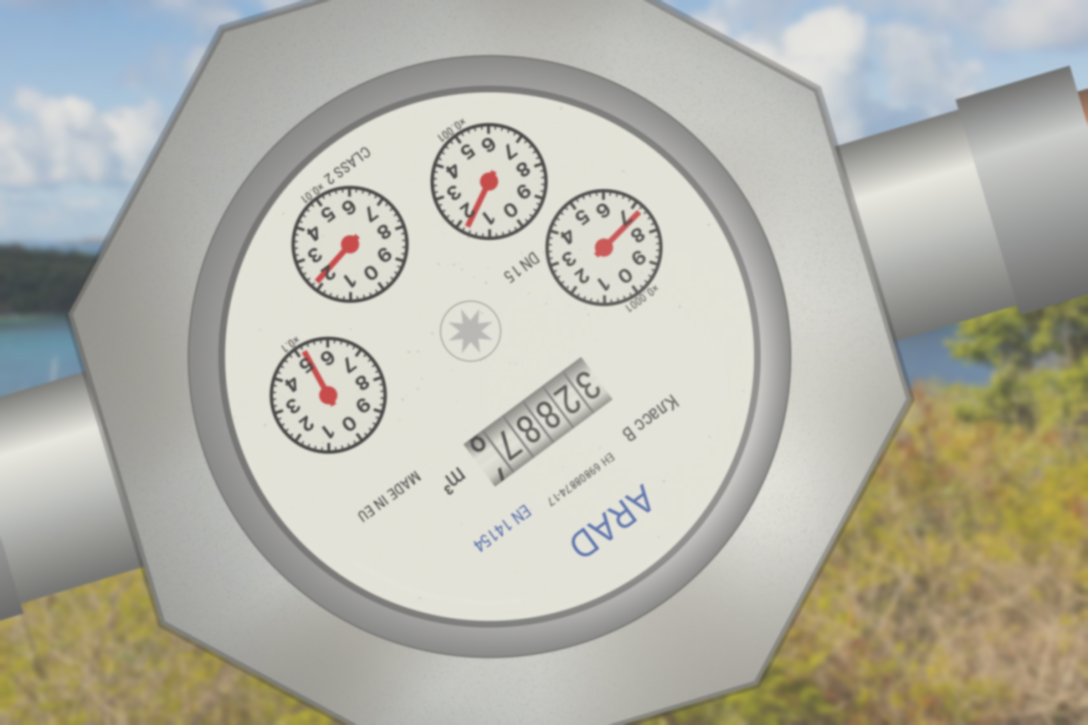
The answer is 328877.5217 m³
